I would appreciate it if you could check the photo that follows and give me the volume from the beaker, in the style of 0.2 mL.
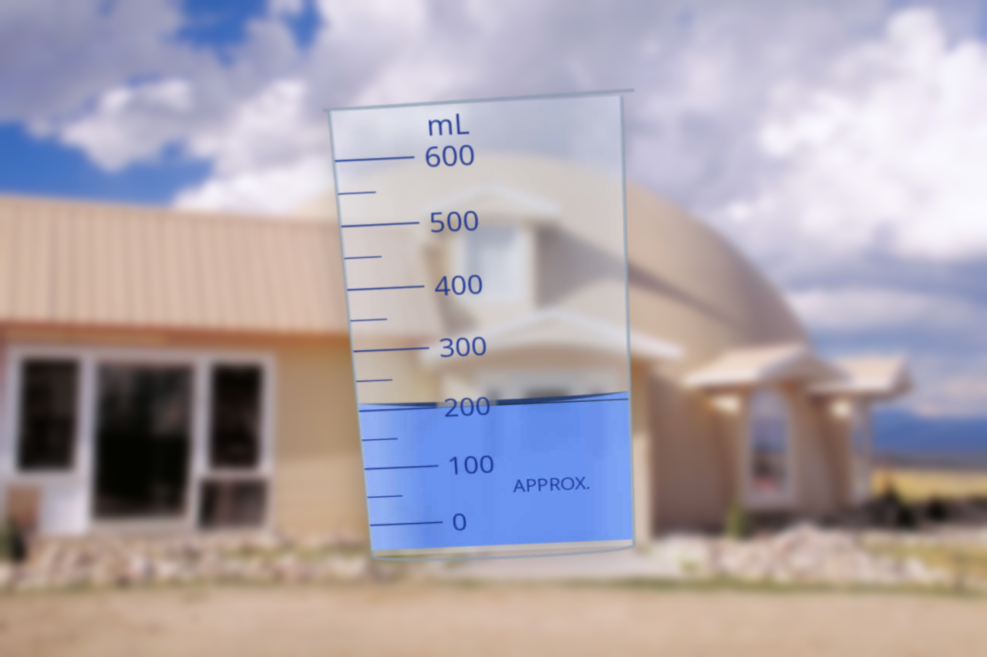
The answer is 200 mL
